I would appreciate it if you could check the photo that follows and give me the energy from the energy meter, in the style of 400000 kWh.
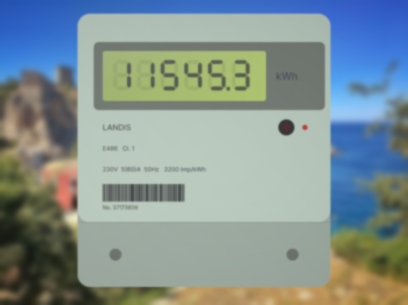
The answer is 11545.3 kWh
